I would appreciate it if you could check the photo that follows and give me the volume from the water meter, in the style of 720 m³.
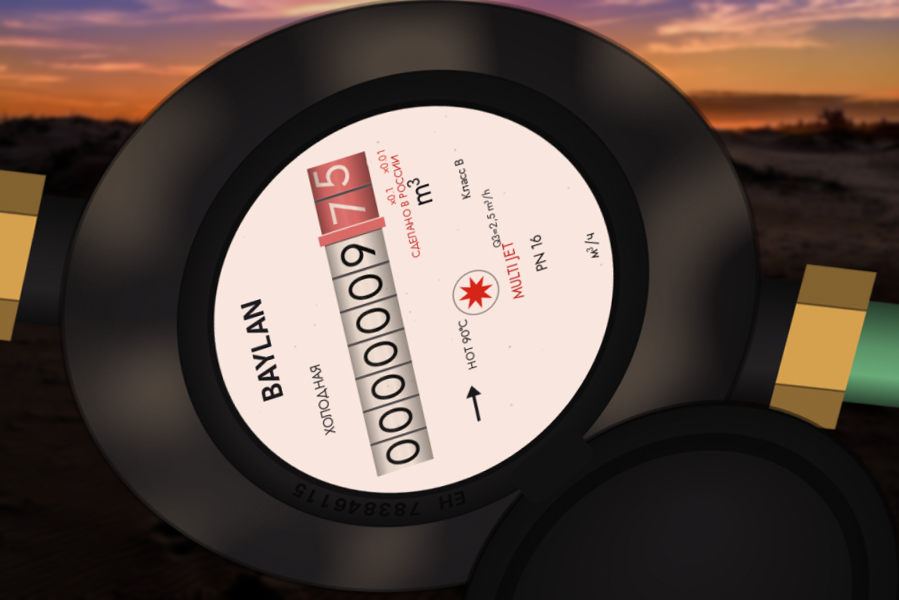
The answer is 9.75 m³
